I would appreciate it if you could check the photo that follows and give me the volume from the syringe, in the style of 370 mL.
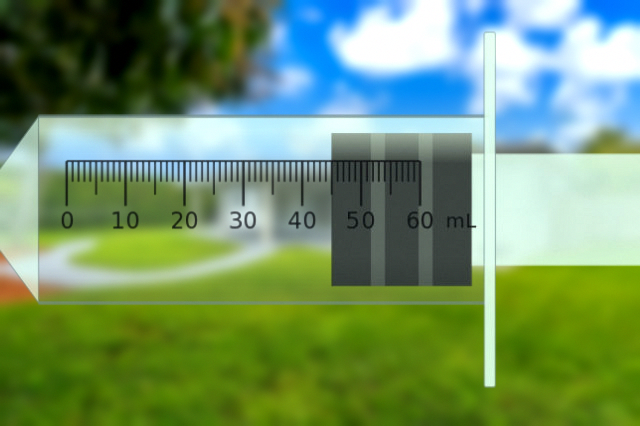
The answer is 45 mL
